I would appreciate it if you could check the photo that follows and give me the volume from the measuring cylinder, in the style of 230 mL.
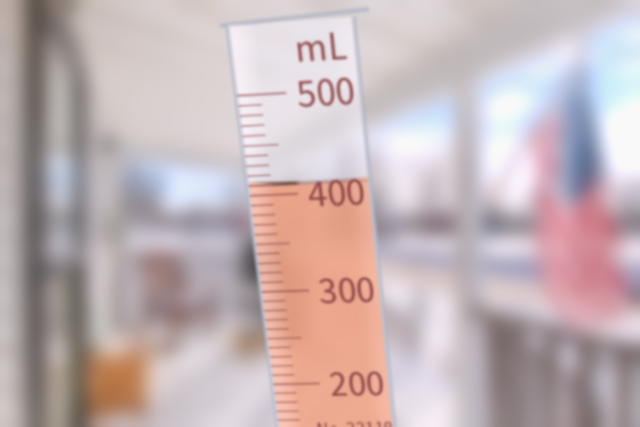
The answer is 410 mL
